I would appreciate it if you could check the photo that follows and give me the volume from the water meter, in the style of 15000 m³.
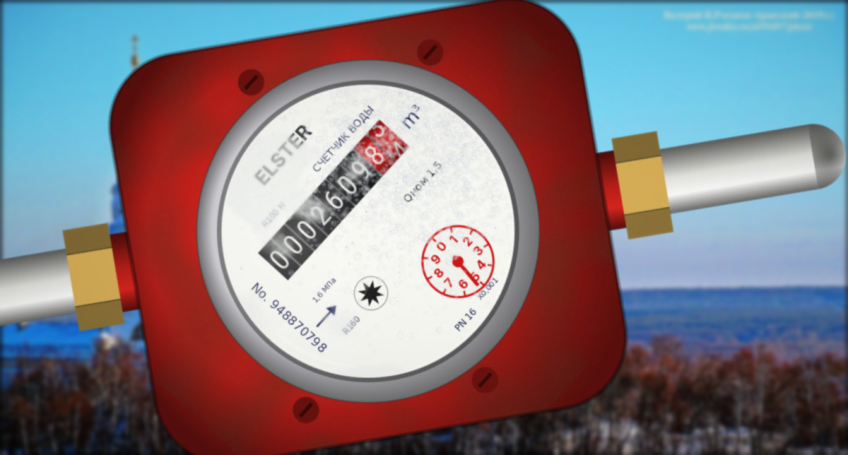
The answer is 2609.835 m³
